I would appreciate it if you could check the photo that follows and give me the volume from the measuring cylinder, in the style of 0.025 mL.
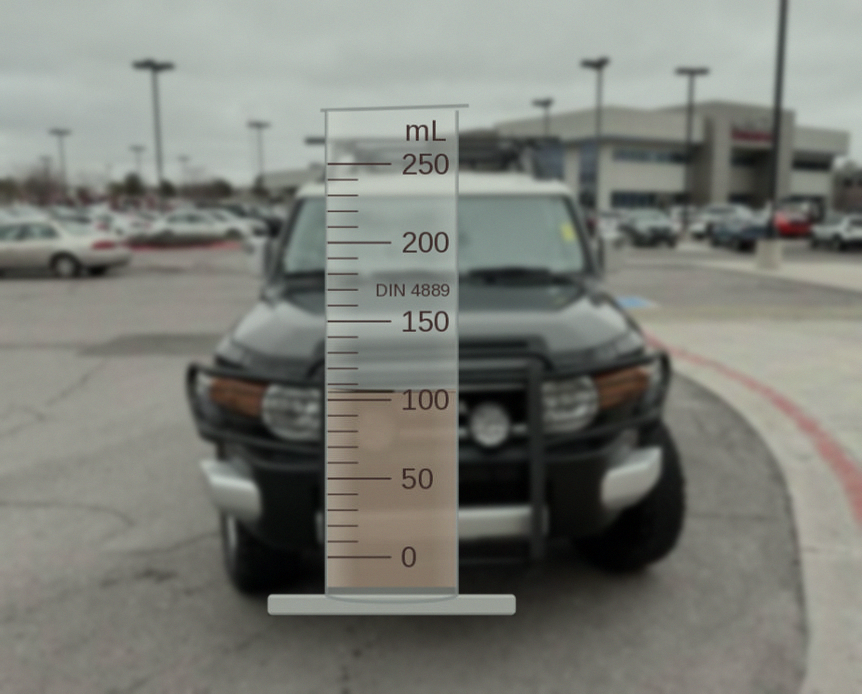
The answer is 105 mL
